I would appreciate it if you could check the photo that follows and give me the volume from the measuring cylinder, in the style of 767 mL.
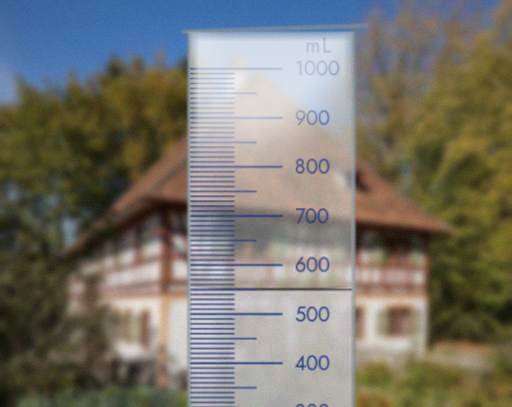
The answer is 550 mL
